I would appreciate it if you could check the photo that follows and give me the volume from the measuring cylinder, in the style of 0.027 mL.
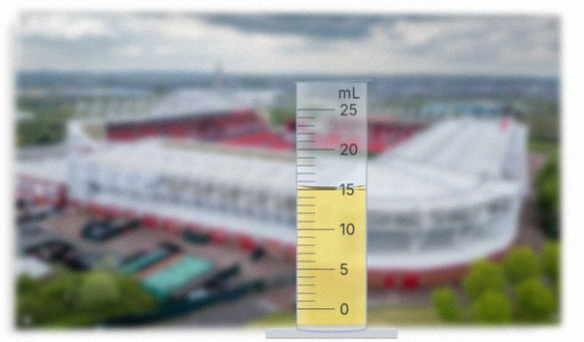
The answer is 15 mL
